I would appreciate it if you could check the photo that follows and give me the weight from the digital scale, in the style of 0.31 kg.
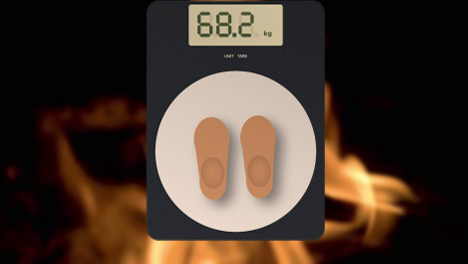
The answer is 68.2 kg
